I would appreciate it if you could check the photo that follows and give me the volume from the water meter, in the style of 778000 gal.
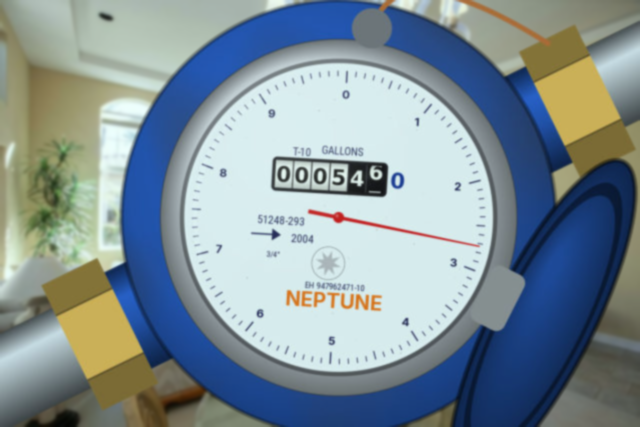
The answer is 5462.7 gal
